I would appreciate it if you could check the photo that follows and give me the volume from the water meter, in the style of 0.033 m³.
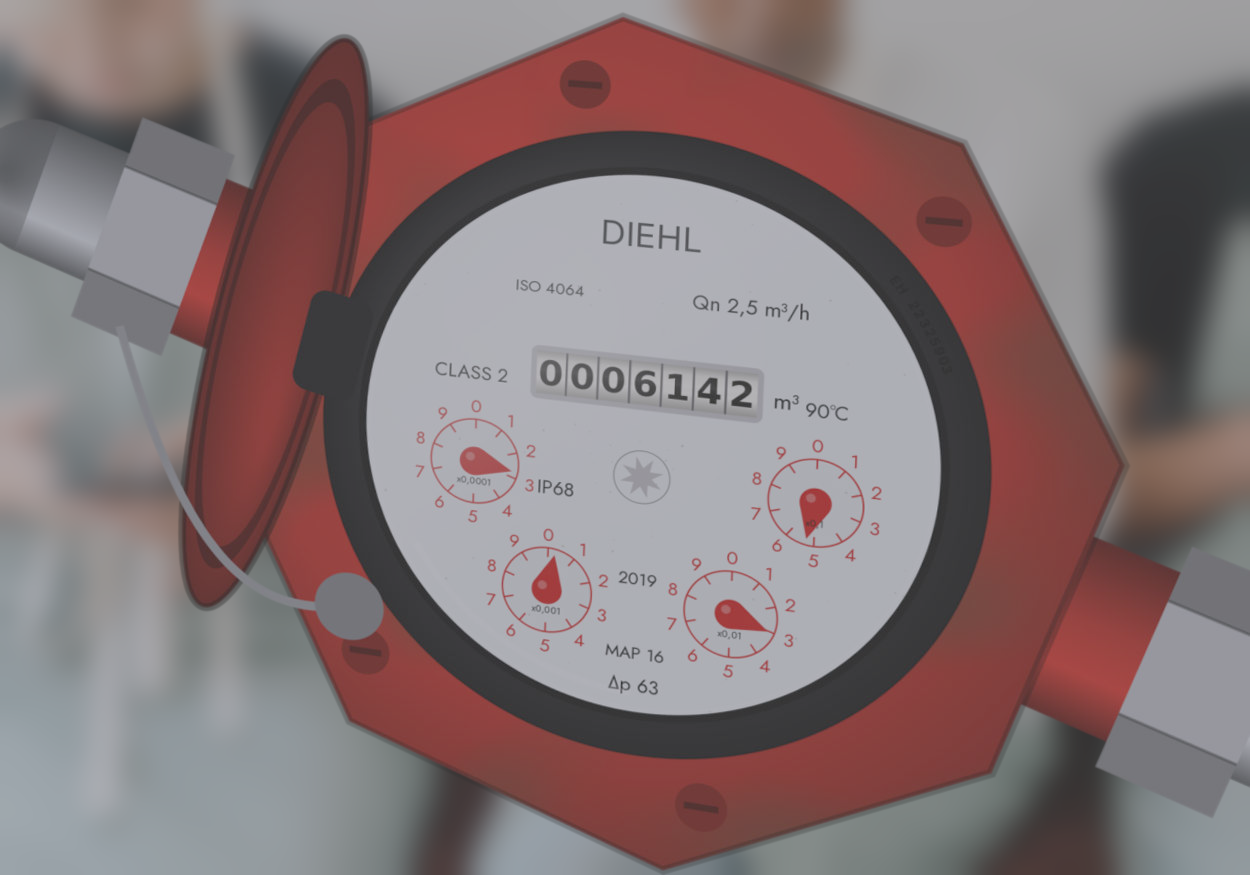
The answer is 6142.5302 m³
